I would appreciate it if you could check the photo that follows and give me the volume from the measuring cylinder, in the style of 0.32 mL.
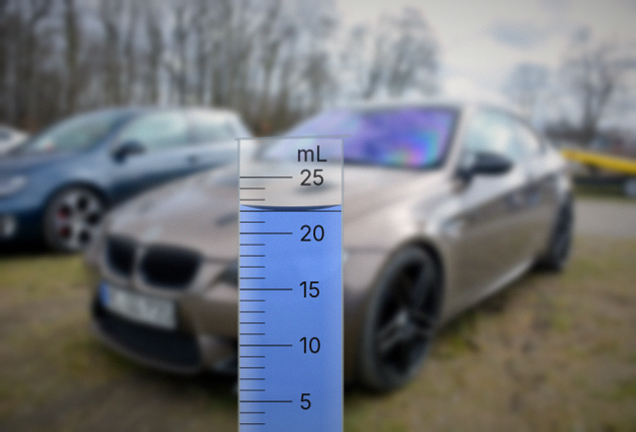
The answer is 22 mL
